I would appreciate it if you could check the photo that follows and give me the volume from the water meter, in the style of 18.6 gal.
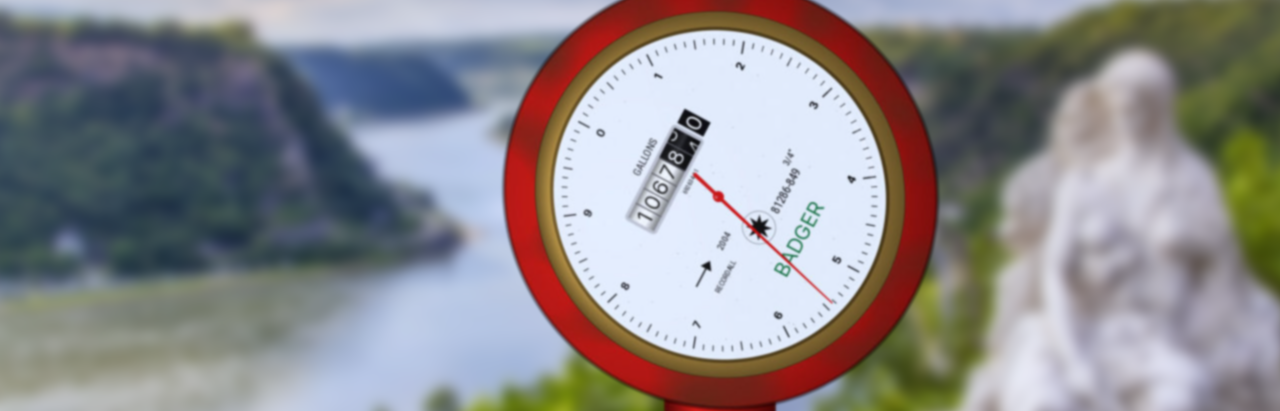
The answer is 1067835.4 gal
